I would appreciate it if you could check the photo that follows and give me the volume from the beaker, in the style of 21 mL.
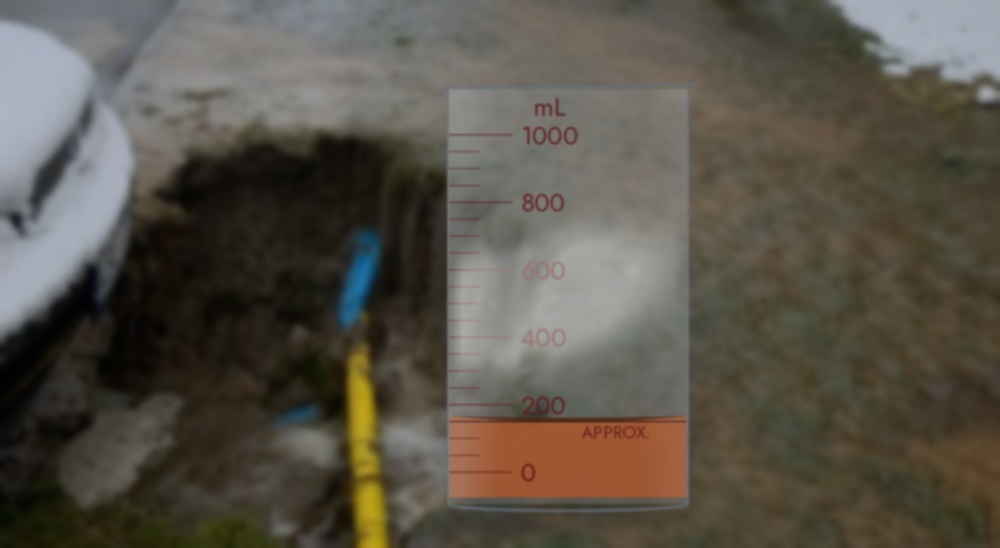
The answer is 150 mL
